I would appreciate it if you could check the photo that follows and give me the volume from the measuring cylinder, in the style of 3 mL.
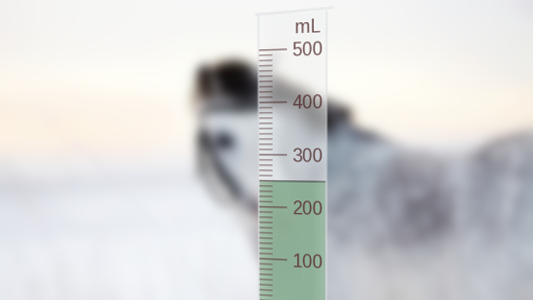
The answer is 250 mL
